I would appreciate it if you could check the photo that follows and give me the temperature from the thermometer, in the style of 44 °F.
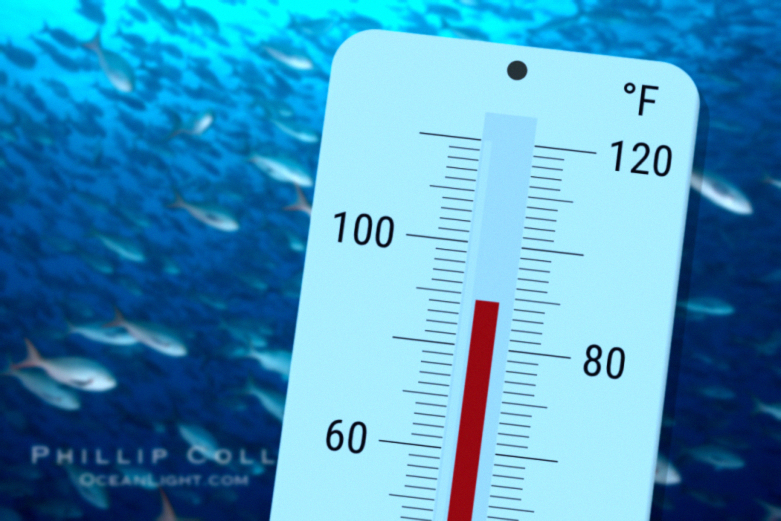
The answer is 89 °F
